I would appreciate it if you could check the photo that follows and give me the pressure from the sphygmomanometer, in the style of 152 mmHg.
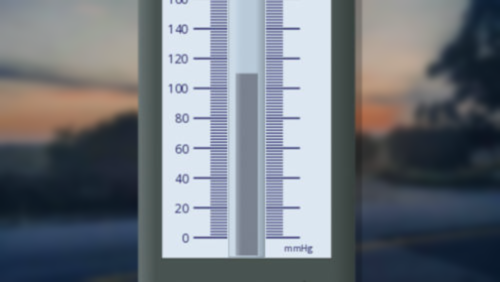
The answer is 110 mmHg
